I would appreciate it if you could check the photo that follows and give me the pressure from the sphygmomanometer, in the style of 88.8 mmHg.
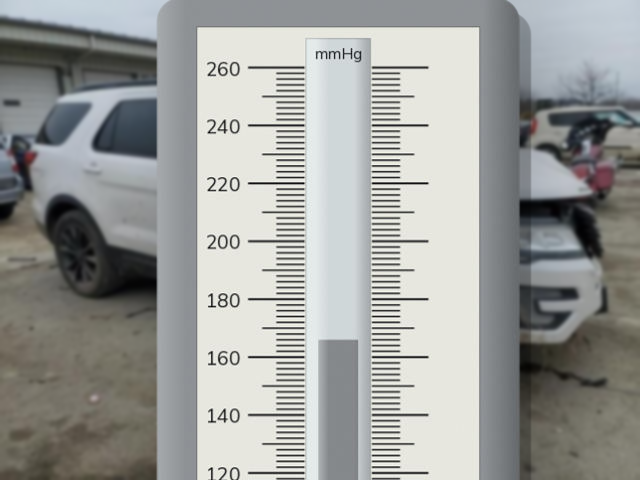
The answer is 166 mmHg
